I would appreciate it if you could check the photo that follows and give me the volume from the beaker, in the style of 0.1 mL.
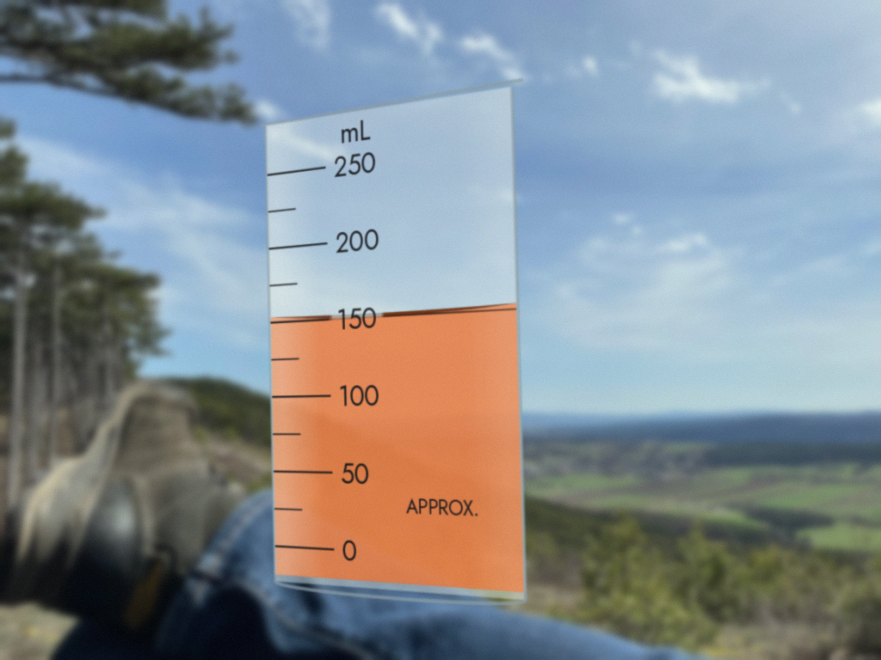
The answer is 150 mL
